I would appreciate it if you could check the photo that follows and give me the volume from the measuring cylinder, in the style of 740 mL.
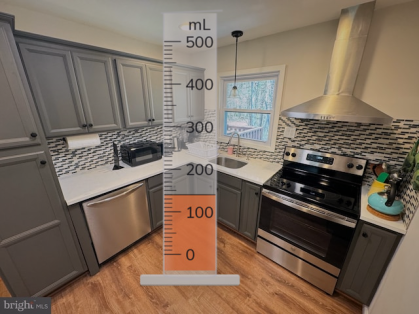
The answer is 140 mL
